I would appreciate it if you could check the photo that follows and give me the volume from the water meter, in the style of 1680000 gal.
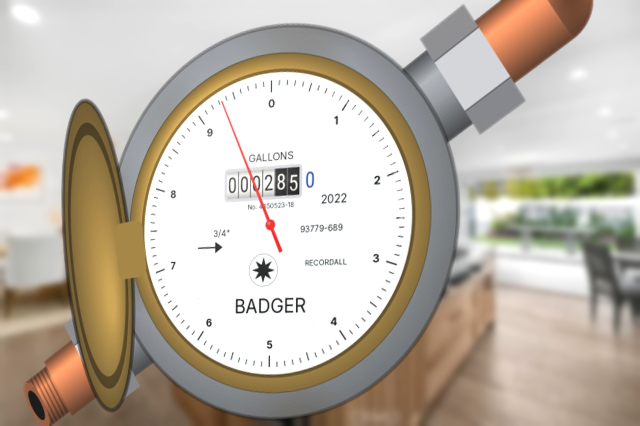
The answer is 2849.3 gal
